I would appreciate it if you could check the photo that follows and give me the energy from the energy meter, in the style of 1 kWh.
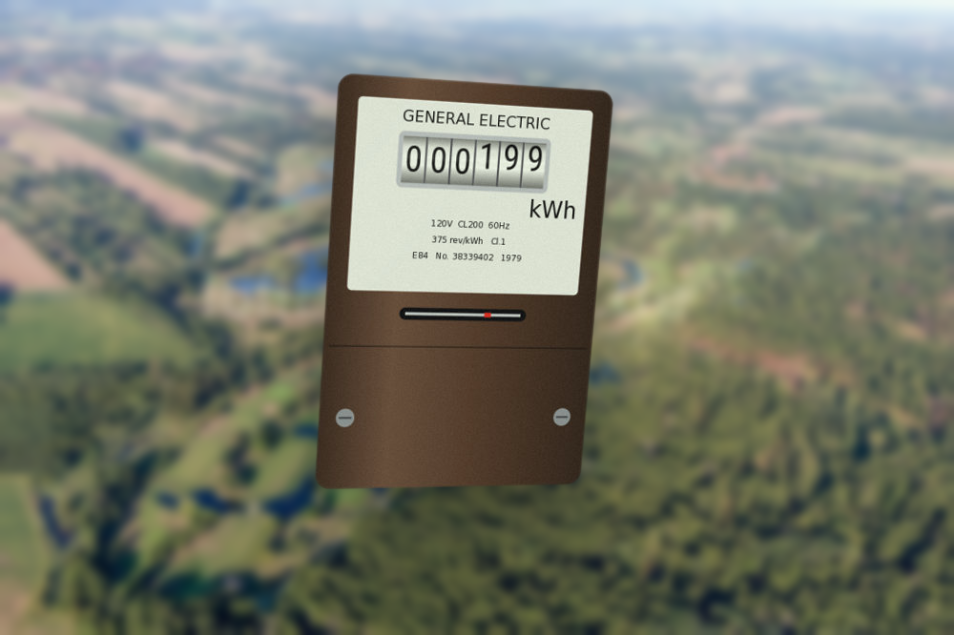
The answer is 199 kWh
